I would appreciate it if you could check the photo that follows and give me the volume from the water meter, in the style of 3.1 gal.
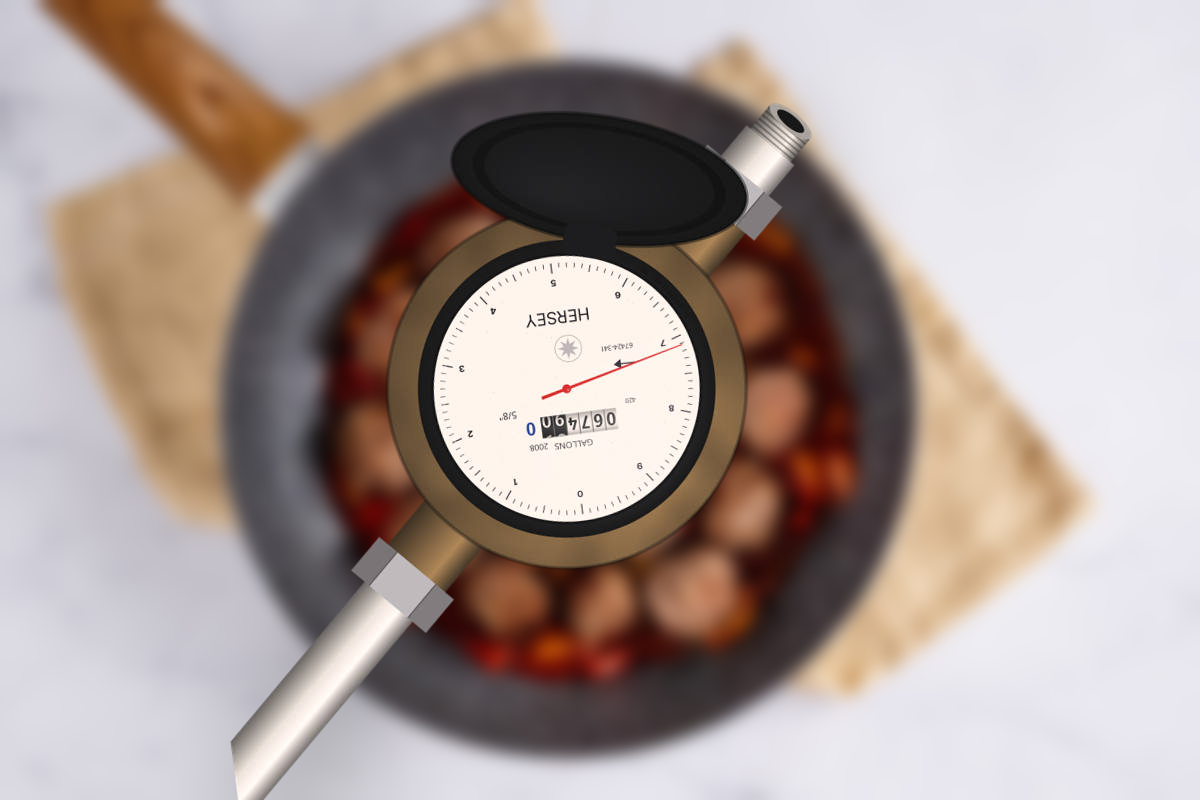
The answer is 674897.1 gal
